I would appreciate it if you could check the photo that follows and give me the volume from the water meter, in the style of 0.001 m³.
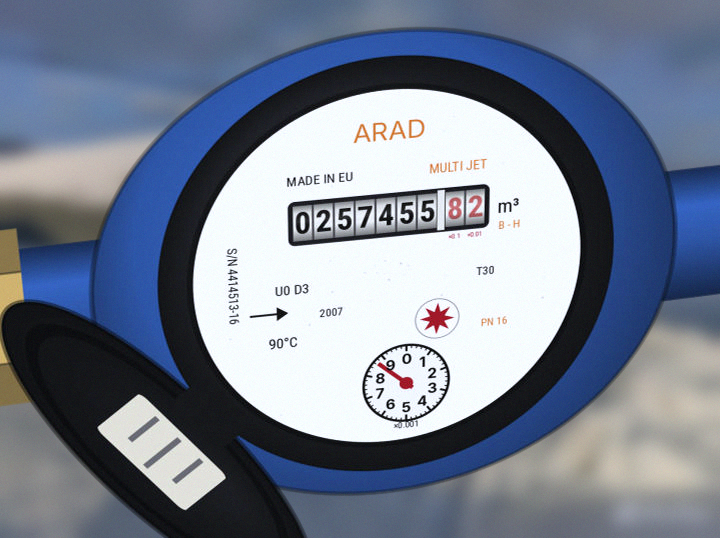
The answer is 257455.828 m³
